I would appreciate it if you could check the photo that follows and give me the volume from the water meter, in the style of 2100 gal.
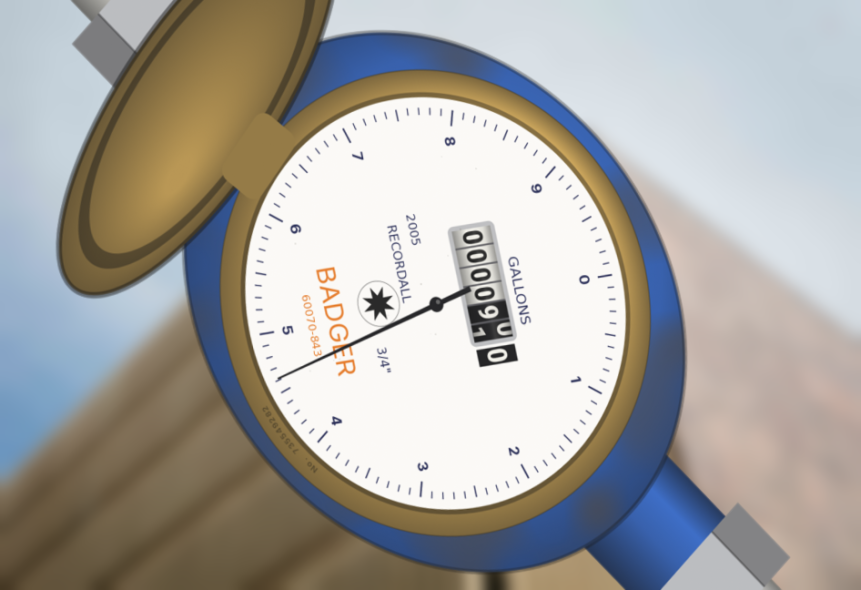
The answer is 904.6 gal
